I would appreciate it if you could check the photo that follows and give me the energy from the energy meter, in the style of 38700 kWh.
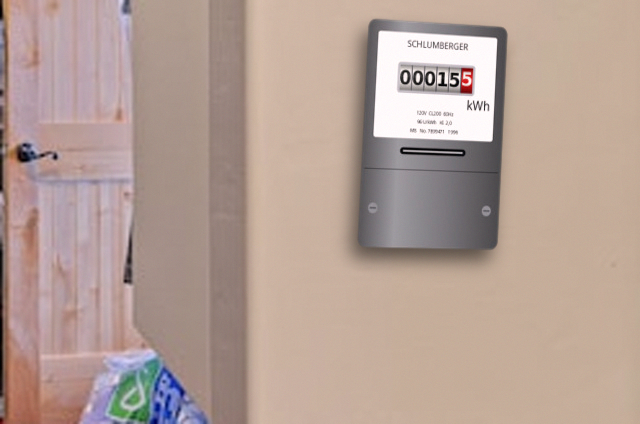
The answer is 15.5 kWh
